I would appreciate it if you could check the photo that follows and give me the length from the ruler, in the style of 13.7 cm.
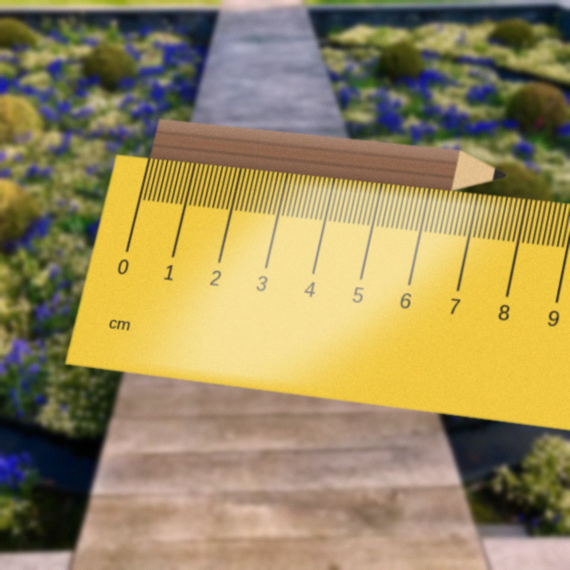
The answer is 7.5 cm
